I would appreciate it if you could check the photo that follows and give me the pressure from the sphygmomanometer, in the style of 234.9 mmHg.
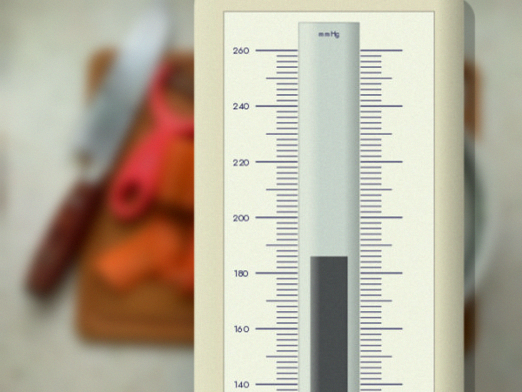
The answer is 186 mmHg
